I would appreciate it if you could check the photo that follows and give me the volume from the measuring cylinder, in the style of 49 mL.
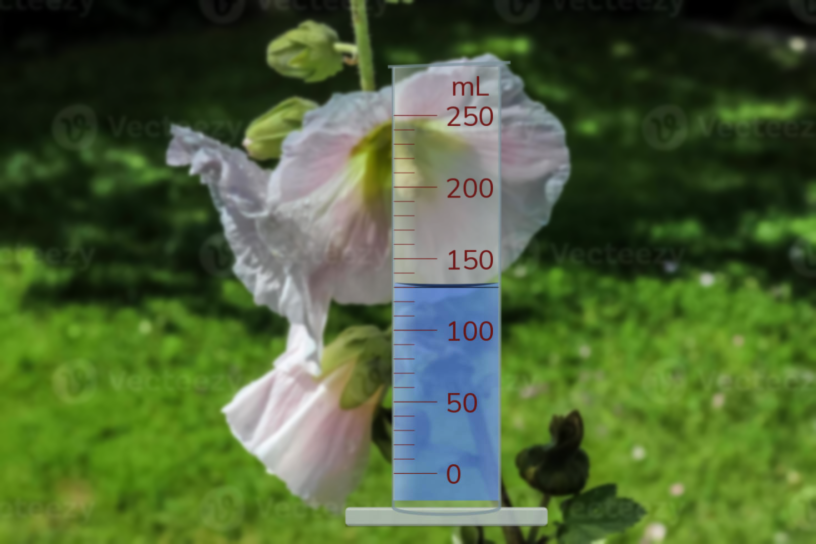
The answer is 130 mL
